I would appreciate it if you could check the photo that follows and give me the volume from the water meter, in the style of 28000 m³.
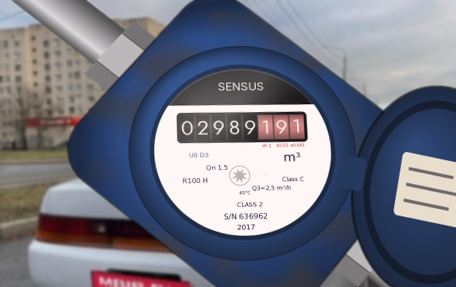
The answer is 2989.191 m³
